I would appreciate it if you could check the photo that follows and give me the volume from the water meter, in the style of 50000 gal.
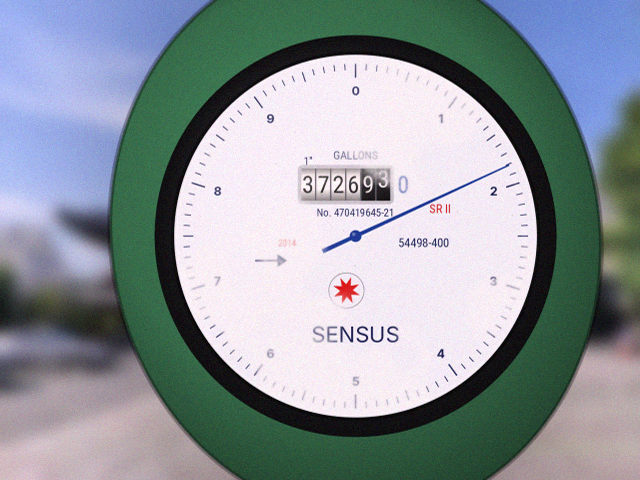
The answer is 3726931.8 gal
